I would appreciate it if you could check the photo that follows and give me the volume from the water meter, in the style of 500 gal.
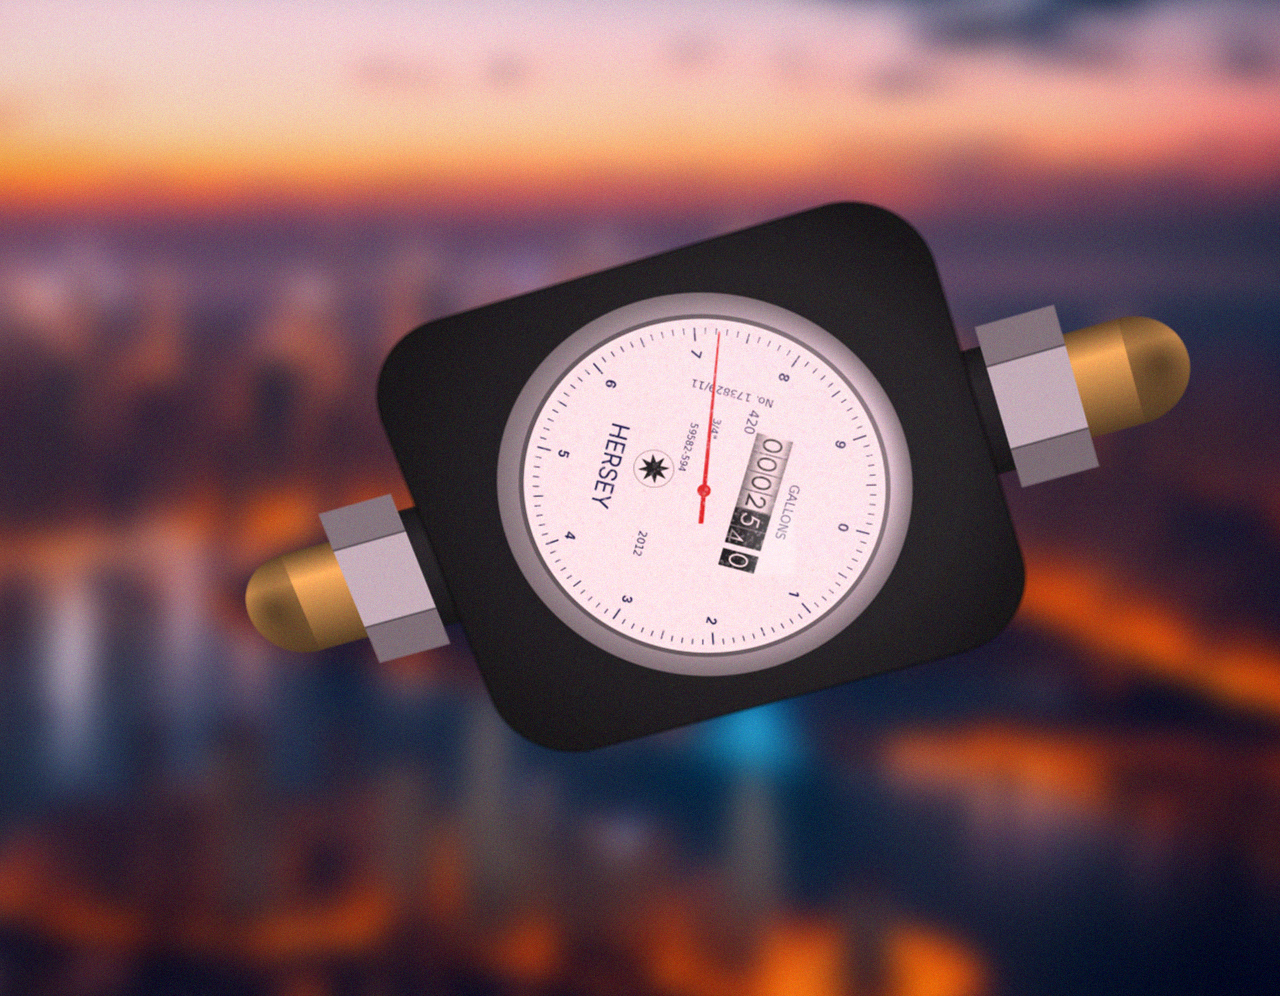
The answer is 2537.2 gal
